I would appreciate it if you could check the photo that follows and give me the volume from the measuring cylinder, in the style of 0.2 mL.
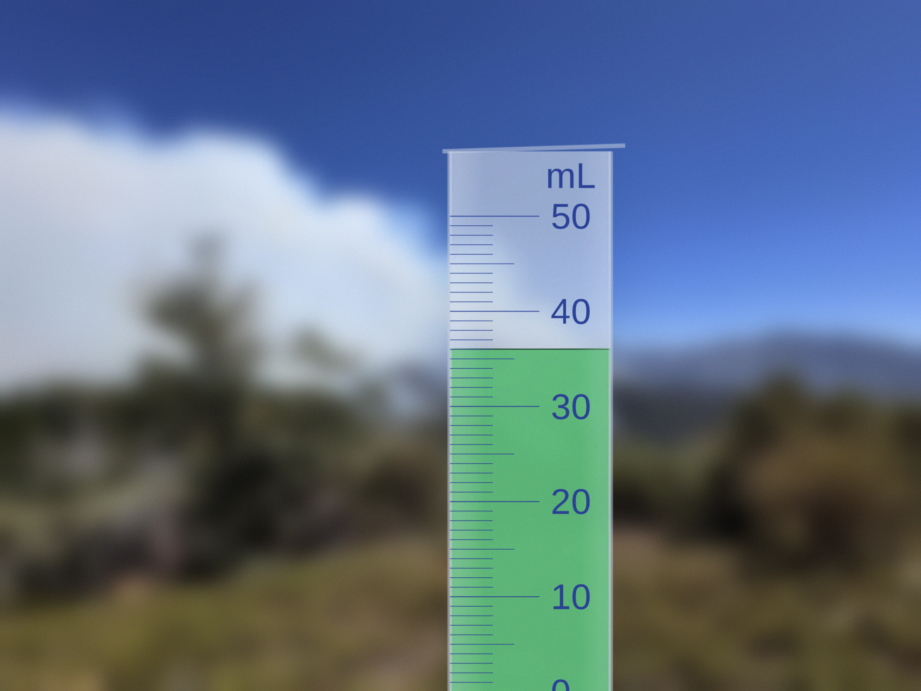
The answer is 36 mL
